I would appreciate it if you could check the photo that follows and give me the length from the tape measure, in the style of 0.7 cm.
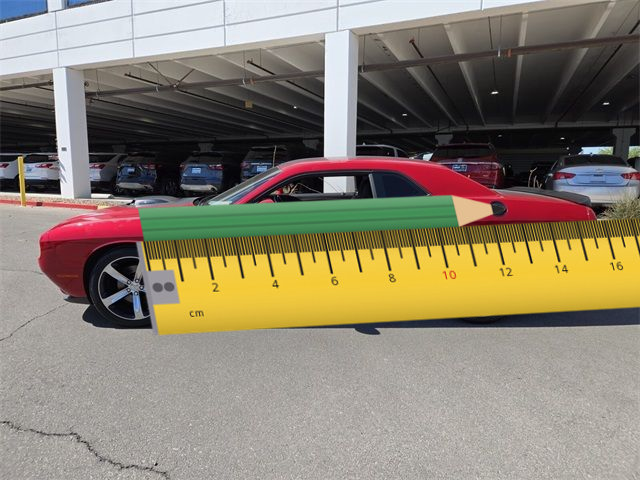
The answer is 12.5 cm
